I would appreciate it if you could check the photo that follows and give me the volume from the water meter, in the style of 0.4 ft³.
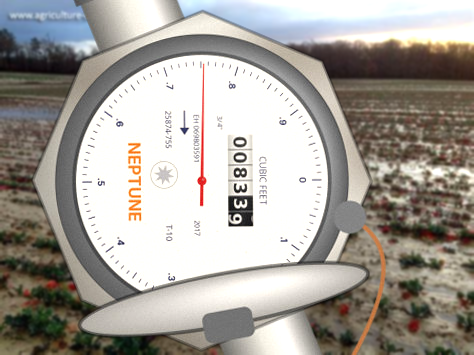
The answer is 8338.75 ft³
